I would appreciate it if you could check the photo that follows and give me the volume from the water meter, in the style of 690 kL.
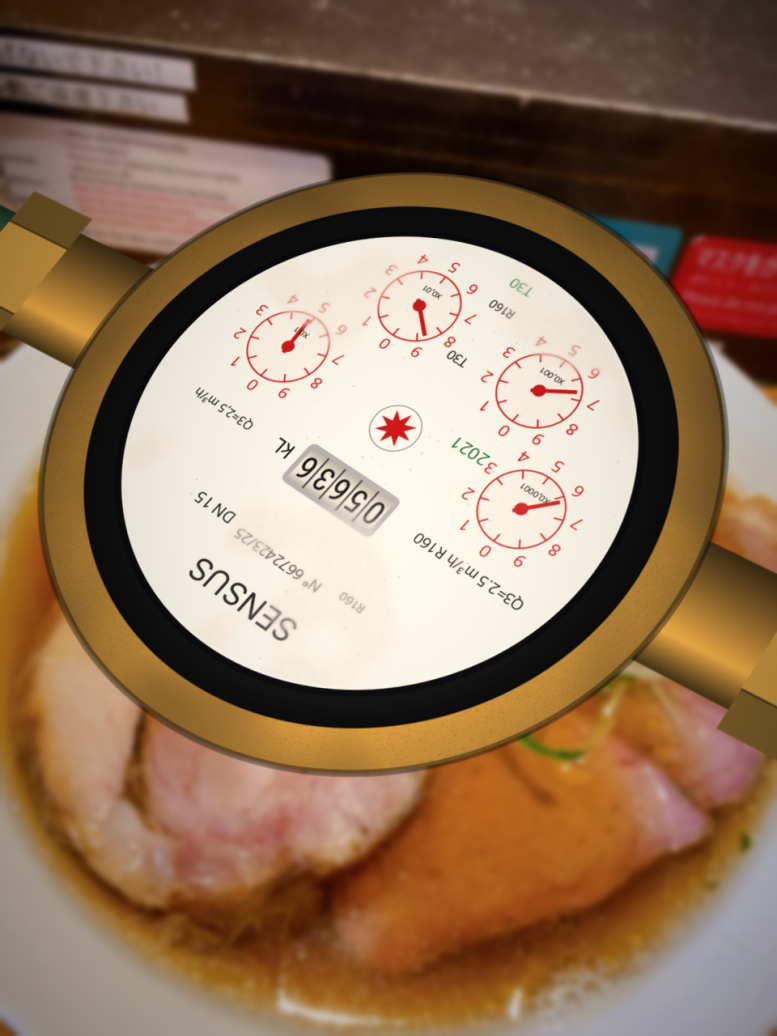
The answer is 5636.4866 kL
